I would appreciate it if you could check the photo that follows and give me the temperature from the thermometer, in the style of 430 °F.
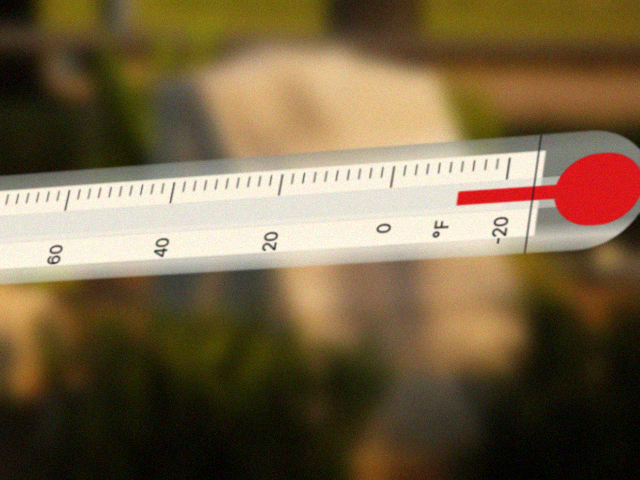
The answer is -12 °F
